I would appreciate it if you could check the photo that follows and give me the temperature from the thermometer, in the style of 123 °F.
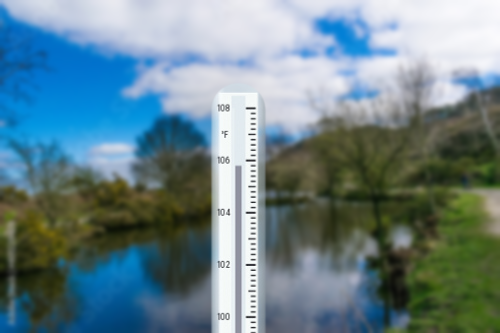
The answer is 105.8 °F
